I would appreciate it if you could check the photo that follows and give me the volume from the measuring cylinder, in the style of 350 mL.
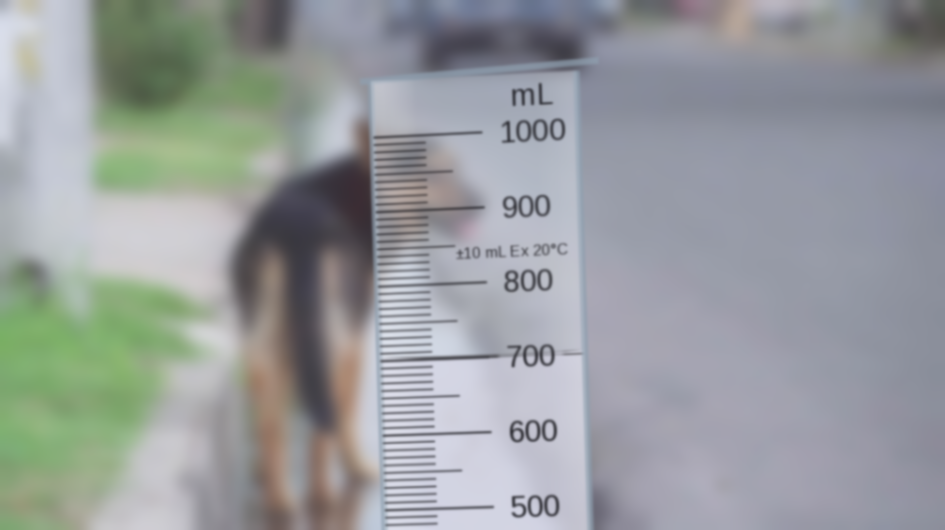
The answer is 700 mL
